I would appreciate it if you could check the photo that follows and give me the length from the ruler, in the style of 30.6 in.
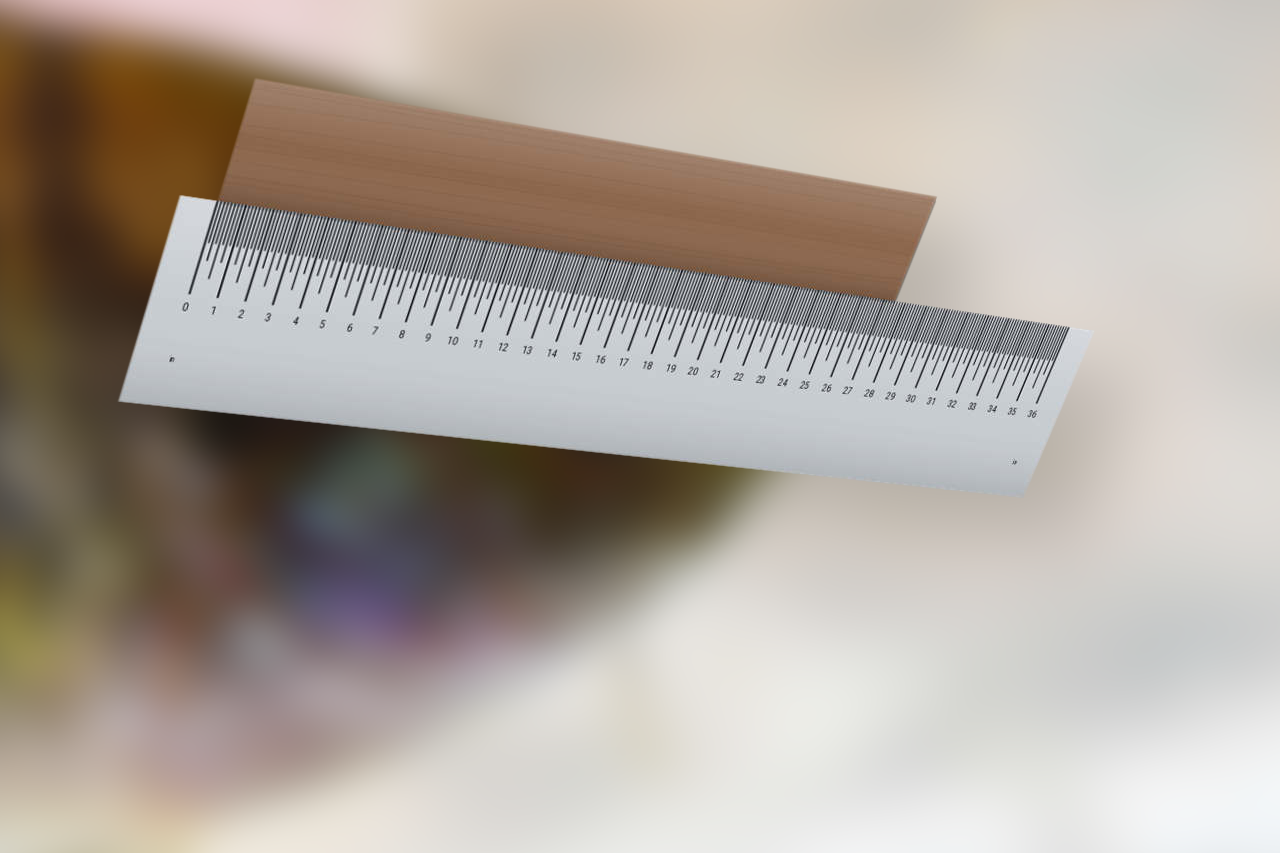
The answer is 27.5 in
